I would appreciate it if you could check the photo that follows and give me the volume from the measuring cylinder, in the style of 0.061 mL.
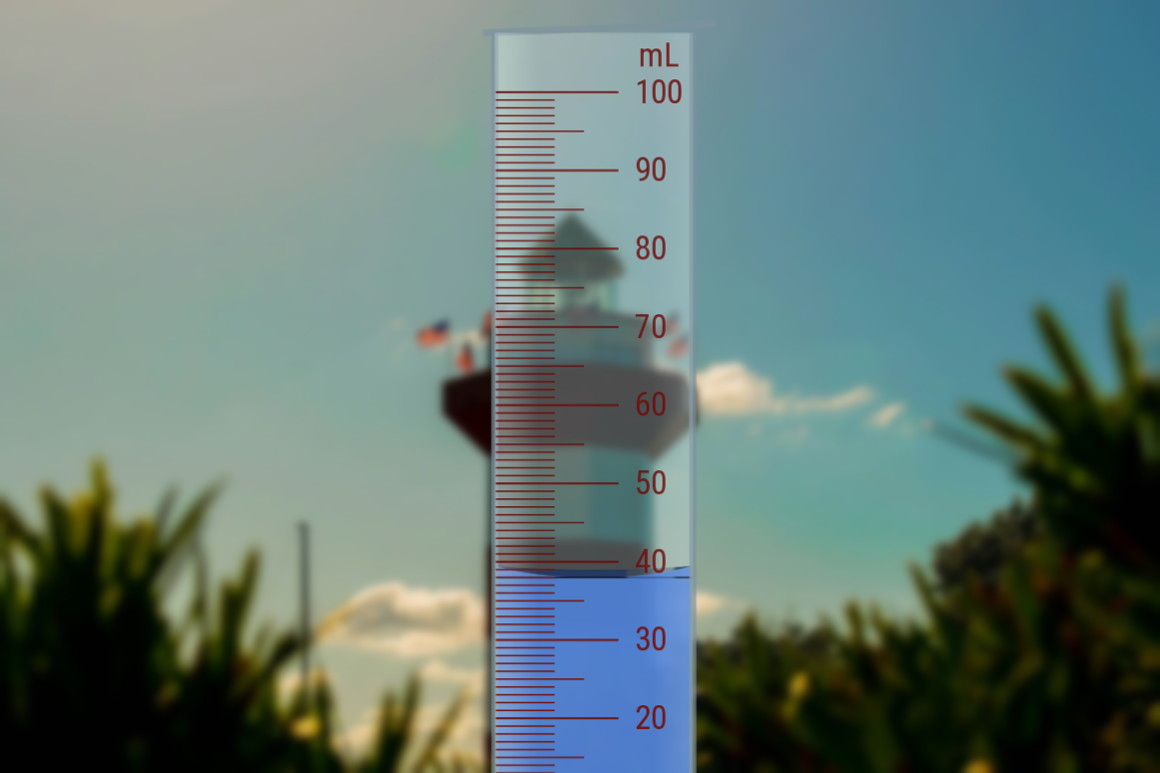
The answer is 38 mL
